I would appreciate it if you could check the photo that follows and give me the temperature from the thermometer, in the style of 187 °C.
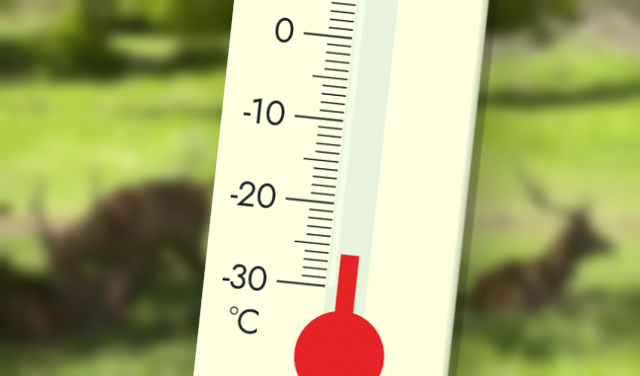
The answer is -26 °C
